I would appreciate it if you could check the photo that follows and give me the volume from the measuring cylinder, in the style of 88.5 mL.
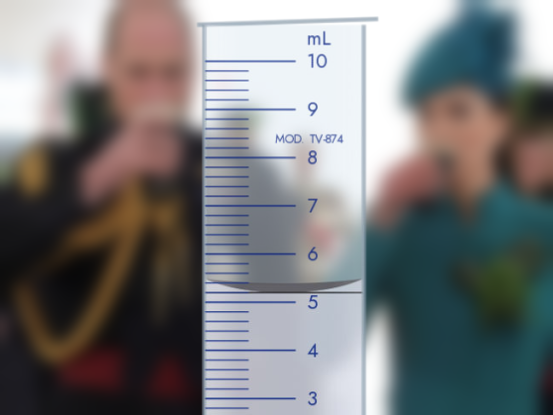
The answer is 5.2 mL
